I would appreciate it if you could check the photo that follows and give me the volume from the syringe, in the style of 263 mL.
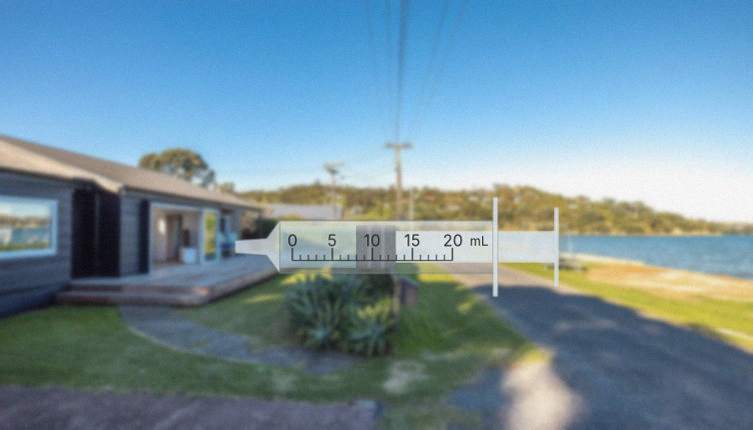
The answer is 8 mL
